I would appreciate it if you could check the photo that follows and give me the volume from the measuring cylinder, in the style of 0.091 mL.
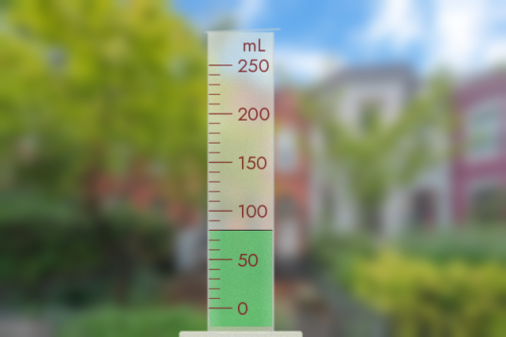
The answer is 80 mL
